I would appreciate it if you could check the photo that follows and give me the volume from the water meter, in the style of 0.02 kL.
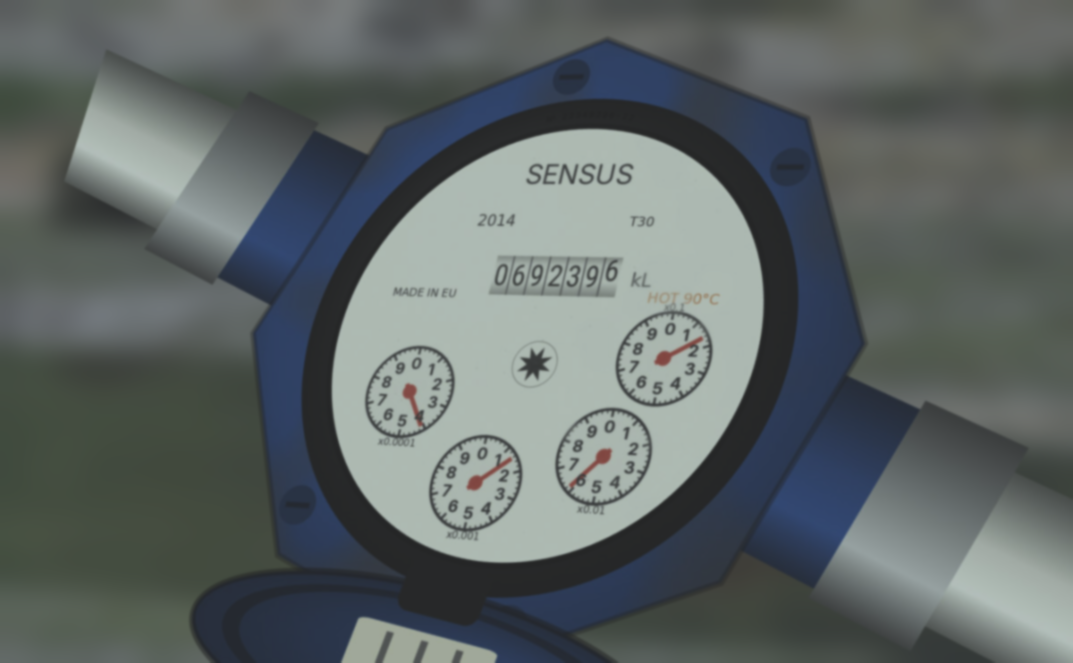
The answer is 692396.1614 kL
